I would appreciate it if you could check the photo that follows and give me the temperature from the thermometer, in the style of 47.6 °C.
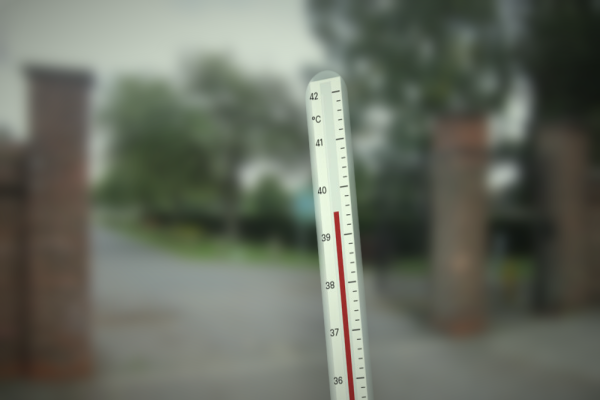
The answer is 39.5 °C
